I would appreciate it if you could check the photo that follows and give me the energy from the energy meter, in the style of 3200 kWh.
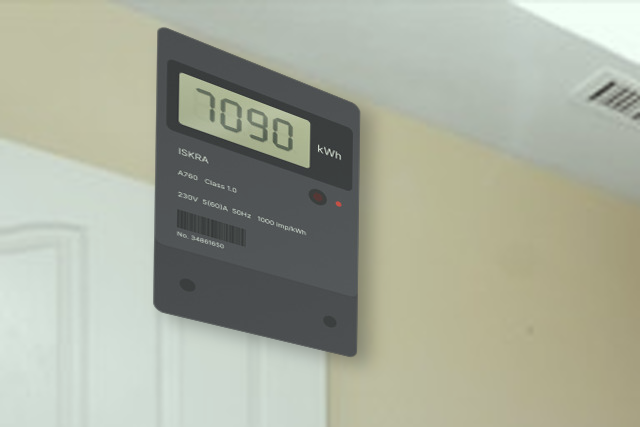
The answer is 7090 kWh
